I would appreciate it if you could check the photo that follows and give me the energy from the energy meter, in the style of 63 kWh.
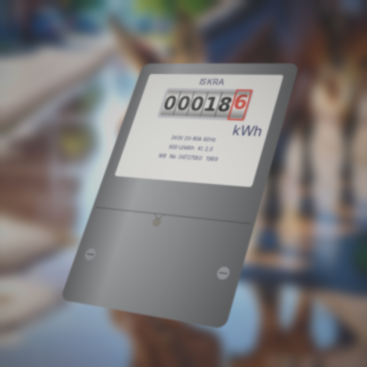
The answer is 18.6 kWh
